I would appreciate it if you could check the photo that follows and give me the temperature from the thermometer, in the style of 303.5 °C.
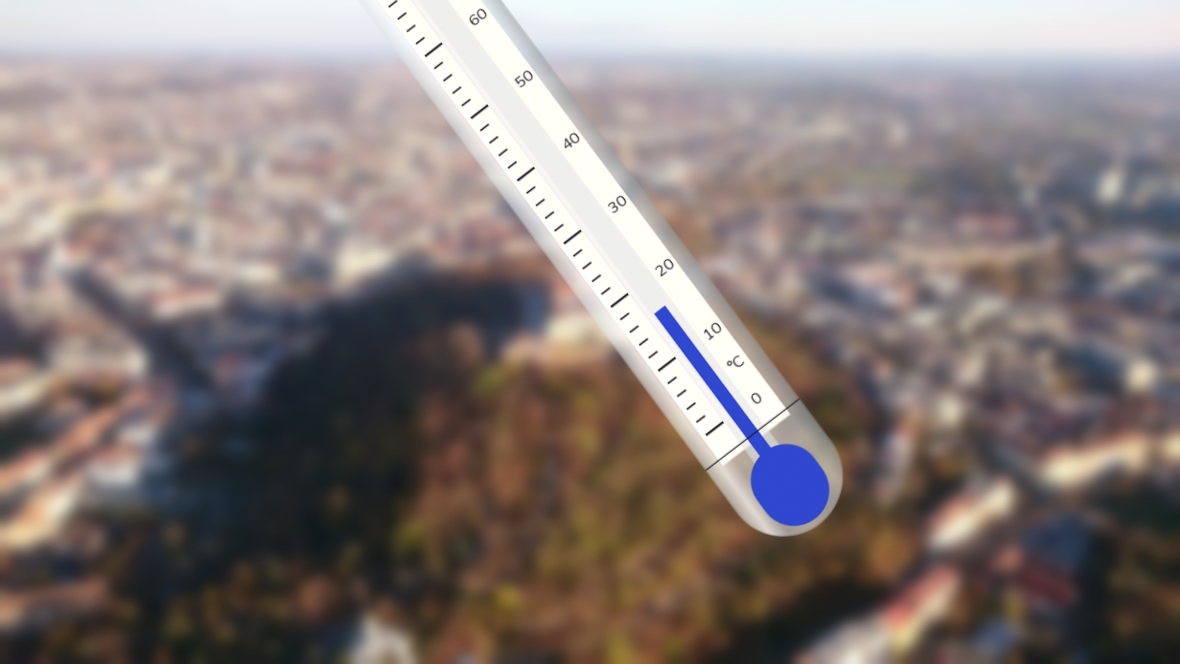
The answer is 16 °C
